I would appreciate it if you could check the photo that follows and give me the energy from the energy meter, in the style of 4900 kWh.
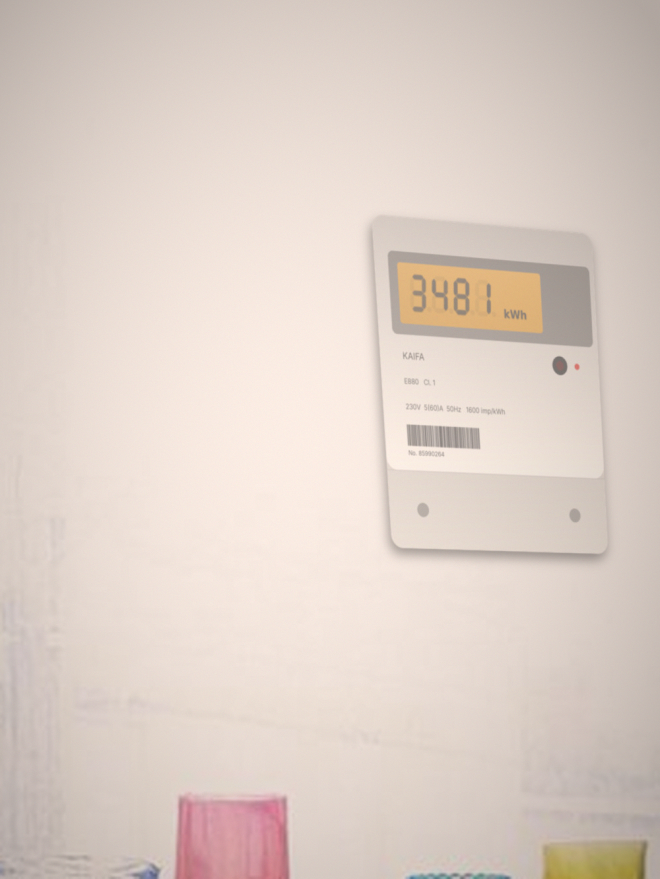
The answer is 3481 kWh
